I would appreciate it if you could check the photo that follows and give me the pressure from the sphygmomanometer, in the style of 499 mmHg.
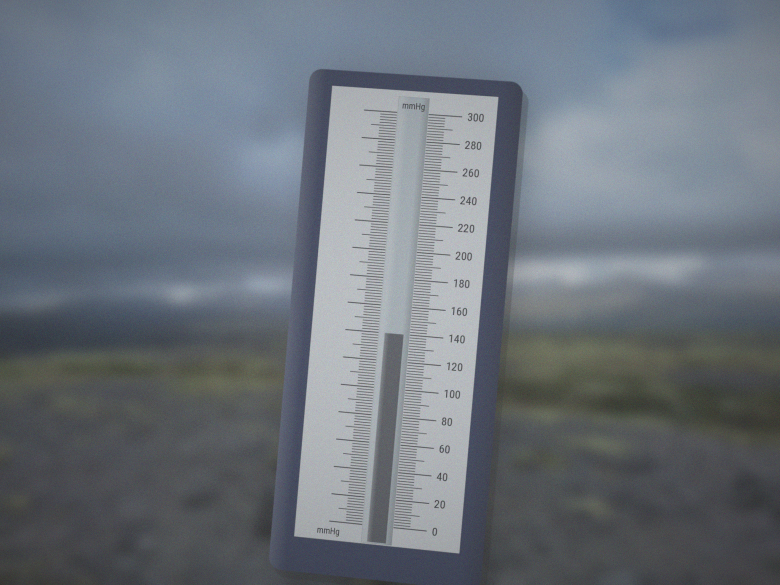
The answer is 140 mmHg
